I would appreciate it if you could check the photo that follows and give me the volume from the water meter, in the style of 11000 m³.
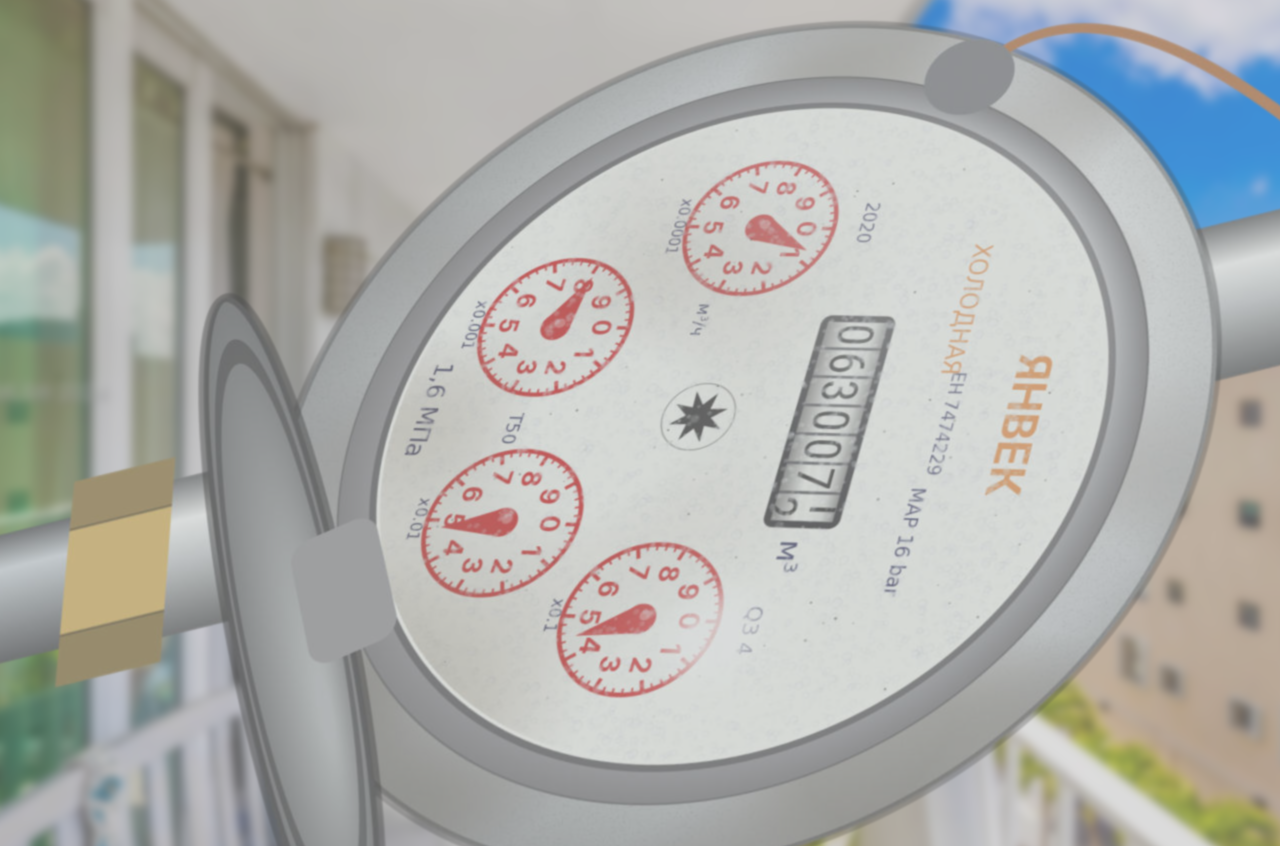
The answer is 630071.4480 m³
